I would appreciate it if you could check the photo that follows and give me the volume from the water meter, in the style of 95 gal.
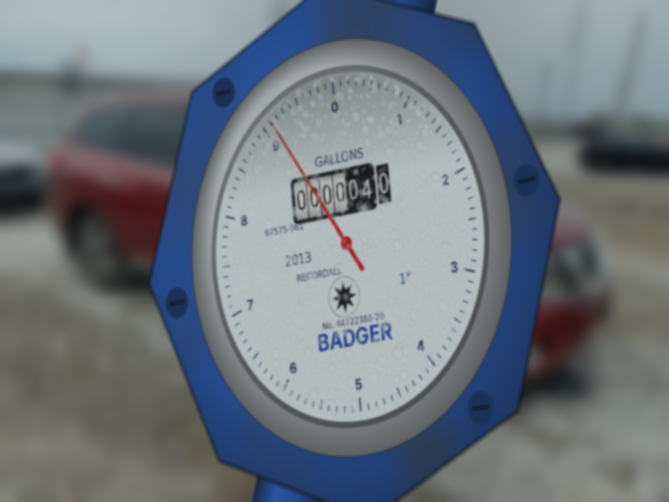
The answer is 39.1 gal
